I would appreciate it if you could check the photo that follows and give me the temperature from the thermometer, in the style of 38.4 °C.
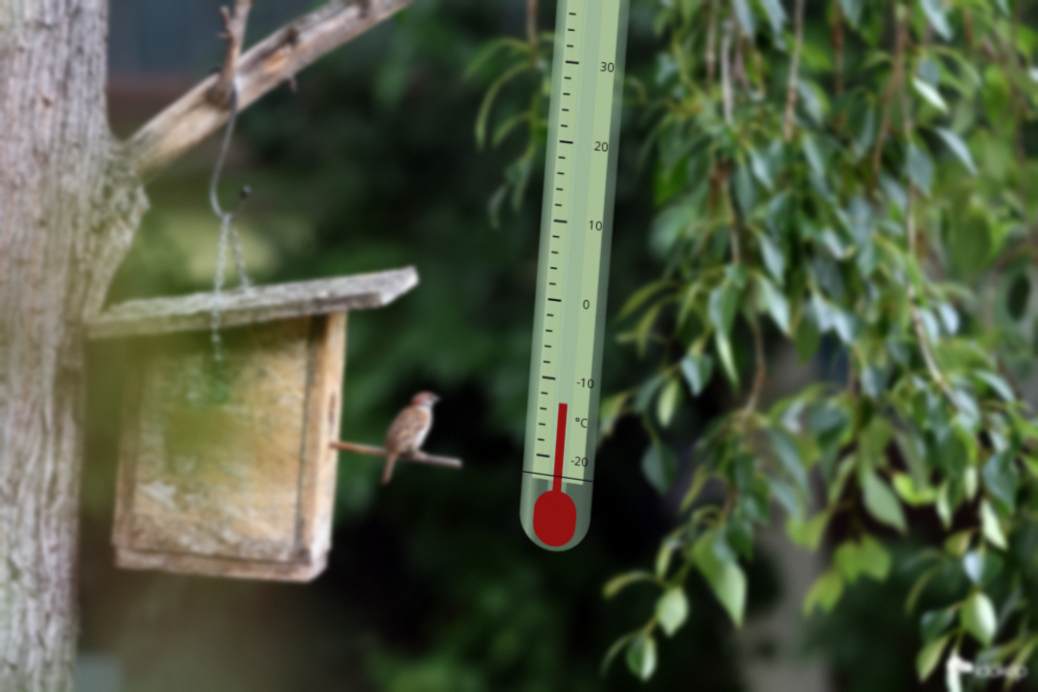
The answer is -13 °C
